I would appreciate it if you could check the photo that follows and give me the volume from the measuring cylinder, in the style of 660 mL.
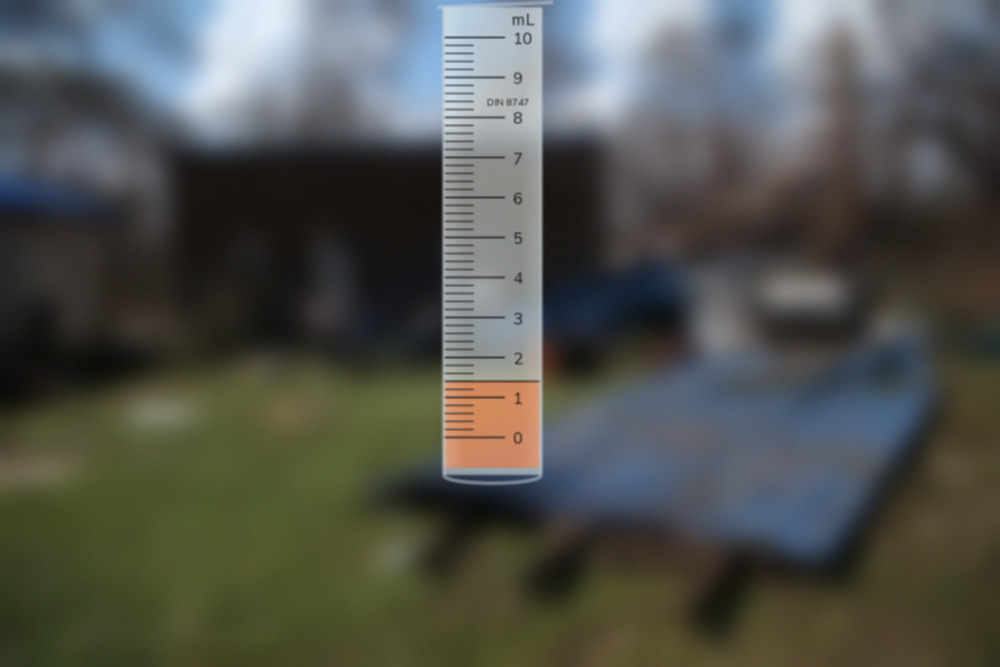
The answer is 1.4 mL
